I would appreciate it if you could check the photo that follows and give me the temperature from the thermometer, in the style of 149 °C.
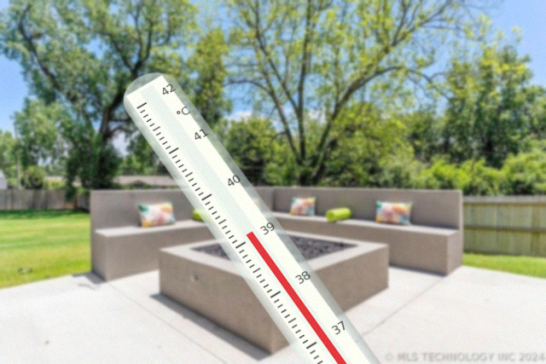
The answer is 39.1 °C
